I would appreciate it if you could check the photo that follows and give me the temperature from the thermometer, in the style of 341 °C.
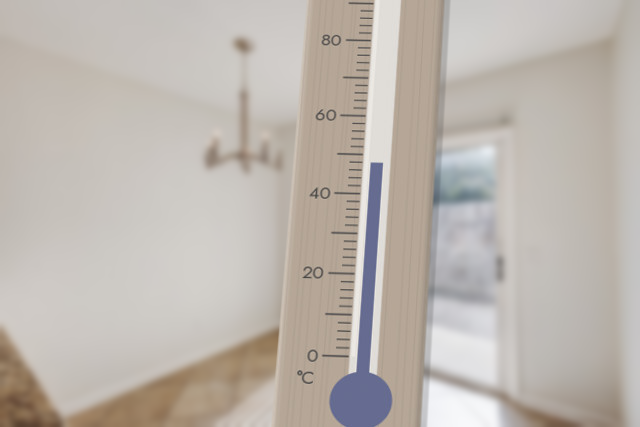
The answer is 48 °C
